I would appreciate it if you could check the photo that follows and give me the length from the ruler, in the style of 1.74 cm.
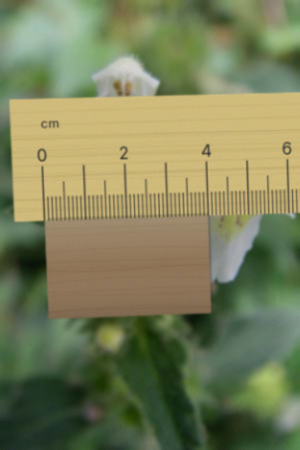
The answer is 4 cm
